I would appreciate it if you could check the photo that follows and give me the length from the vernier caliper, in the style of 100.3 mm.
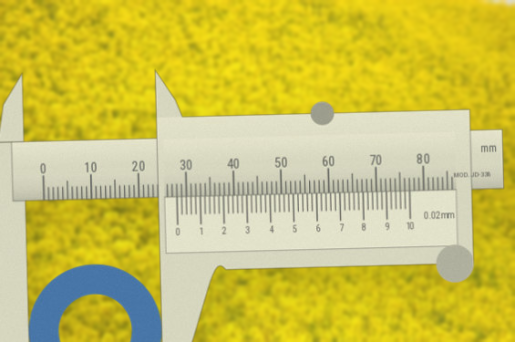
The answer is 28.0 mm
